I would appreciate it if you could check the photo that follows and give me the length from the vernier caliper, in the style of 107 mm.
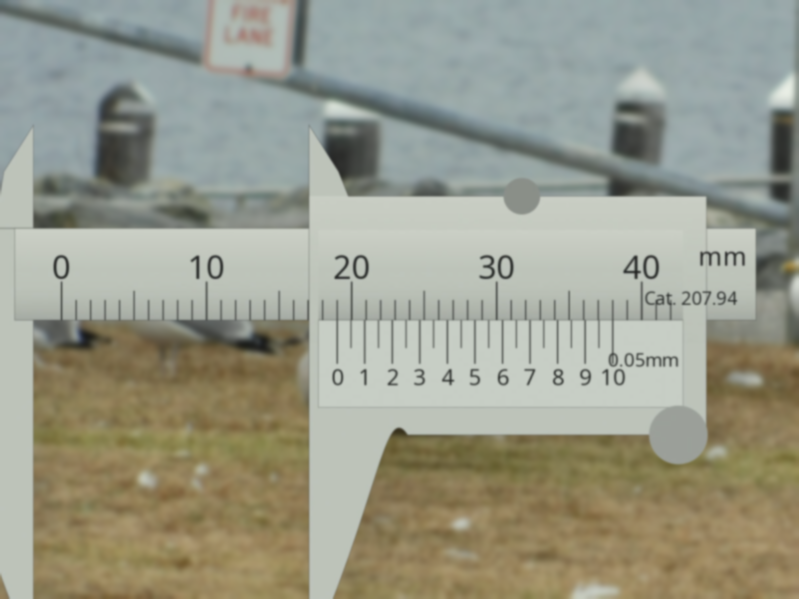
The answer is 19.0 mm
